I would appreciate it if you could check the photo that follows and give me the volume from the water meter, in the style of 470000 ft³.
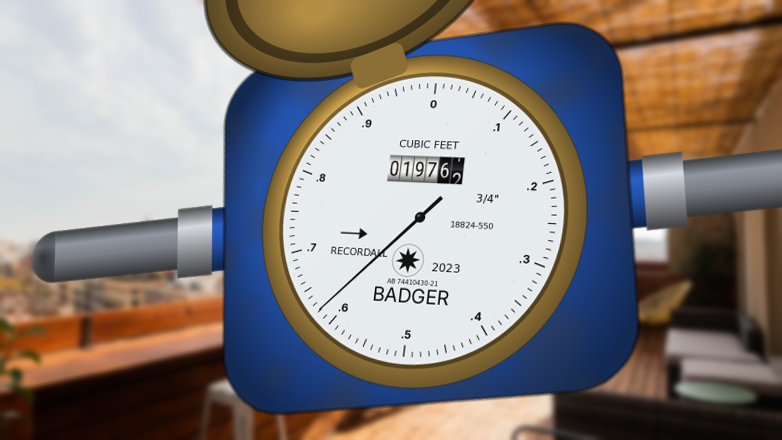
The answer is 19761.62 ft³
